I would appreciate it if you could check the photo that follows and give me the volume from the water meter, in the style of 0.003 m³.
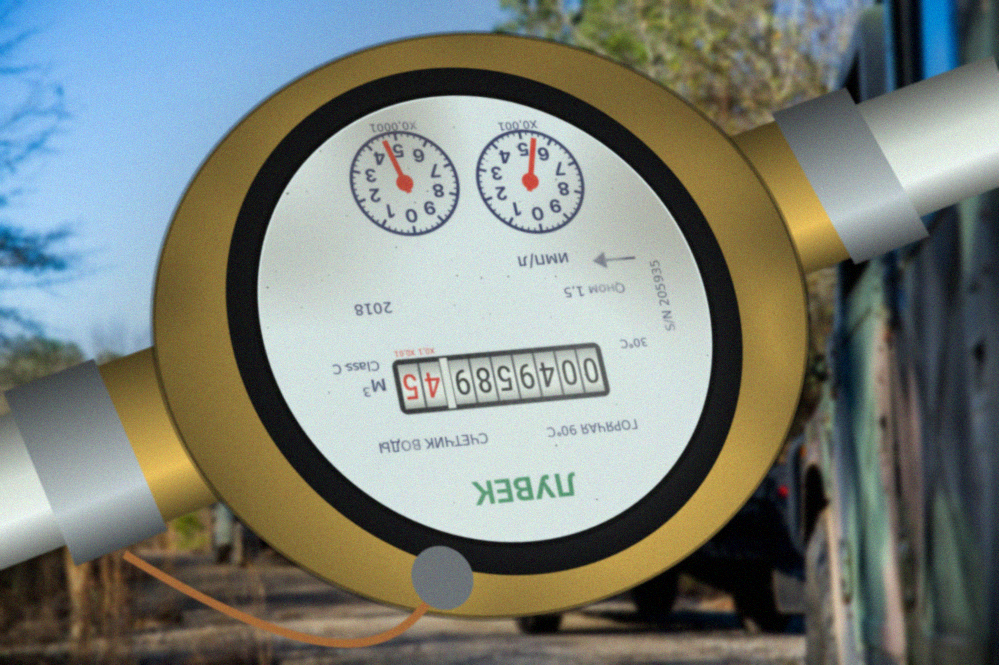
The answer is 49589.4554 m³
